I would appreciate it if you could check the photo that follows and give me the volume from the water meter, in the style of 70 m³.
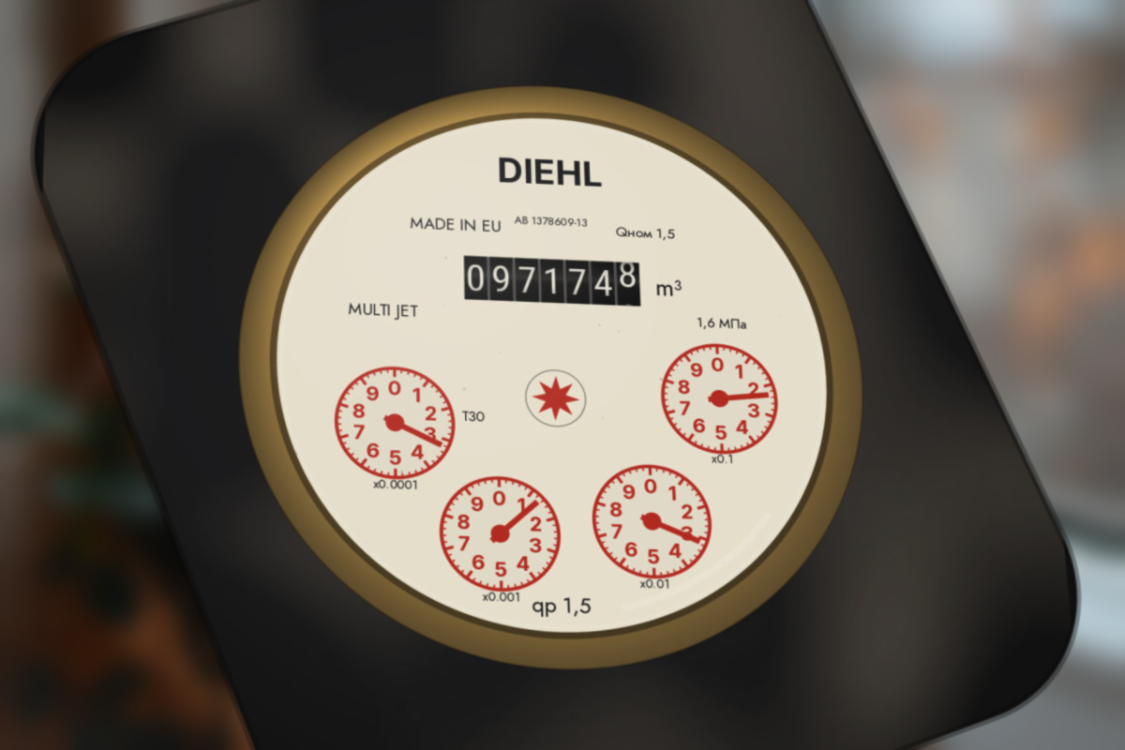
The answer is 971748.2313 m³
